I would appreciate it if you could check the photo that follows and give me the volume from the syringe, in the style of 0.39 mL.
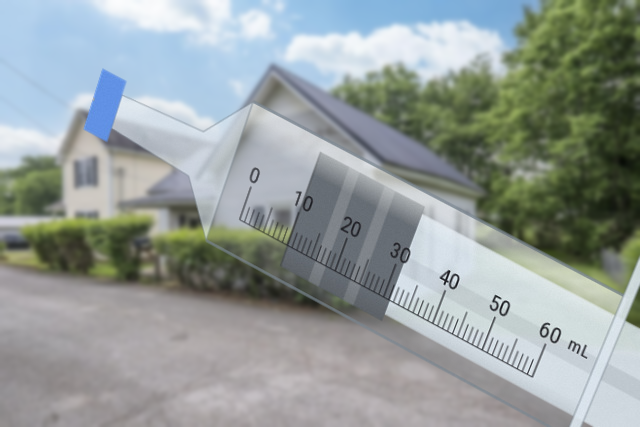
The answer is 10 mL
